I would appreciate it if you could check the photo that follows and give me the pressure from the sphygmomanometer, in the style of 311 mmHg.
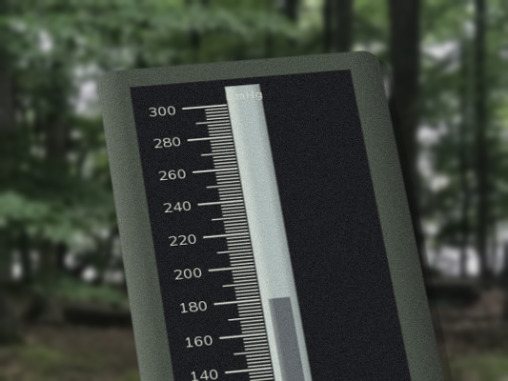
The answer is 180 mmHg
